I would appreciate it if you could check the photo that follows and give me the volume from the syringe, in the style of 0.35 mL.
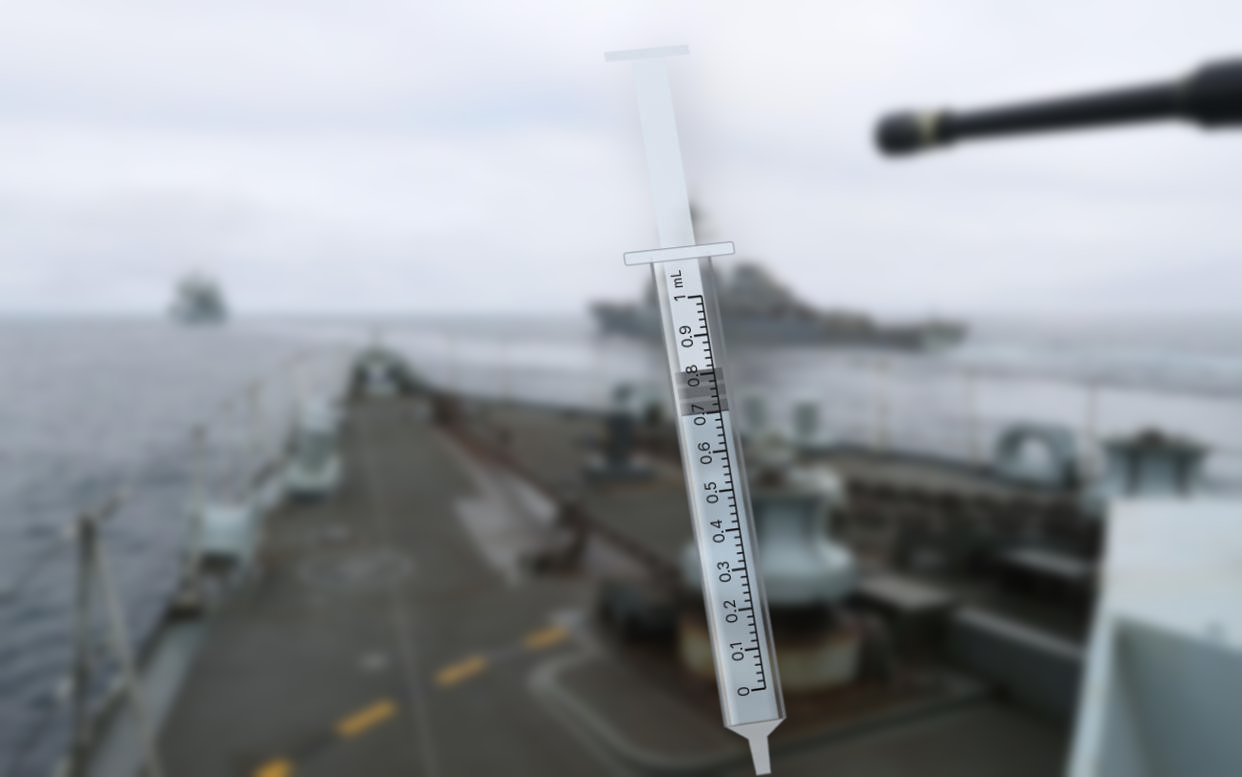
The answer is 0.7 mL
